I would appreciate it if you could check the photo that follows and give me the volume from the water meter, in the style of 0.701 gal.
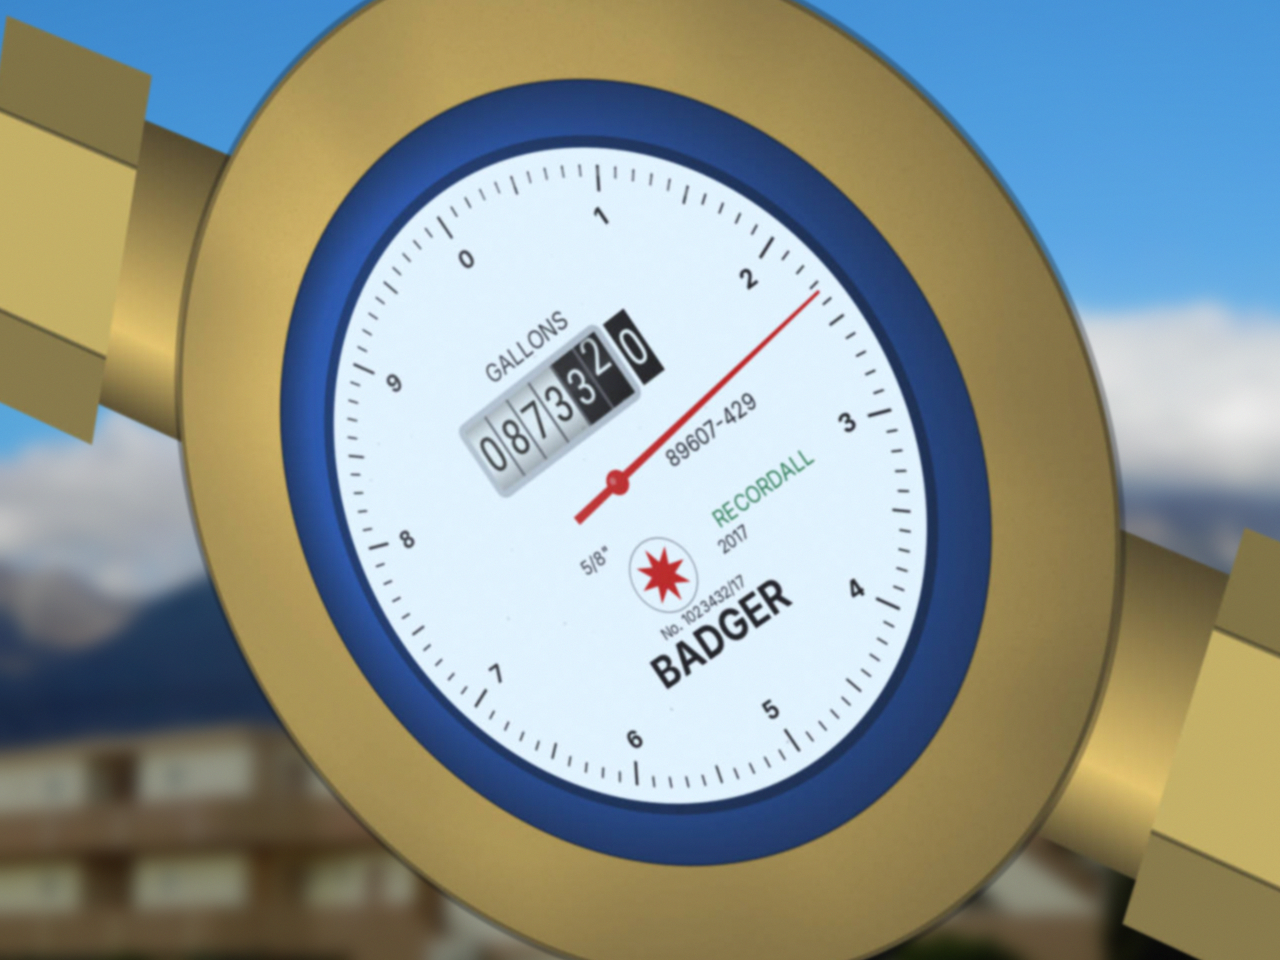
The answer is 873322.3 gal
